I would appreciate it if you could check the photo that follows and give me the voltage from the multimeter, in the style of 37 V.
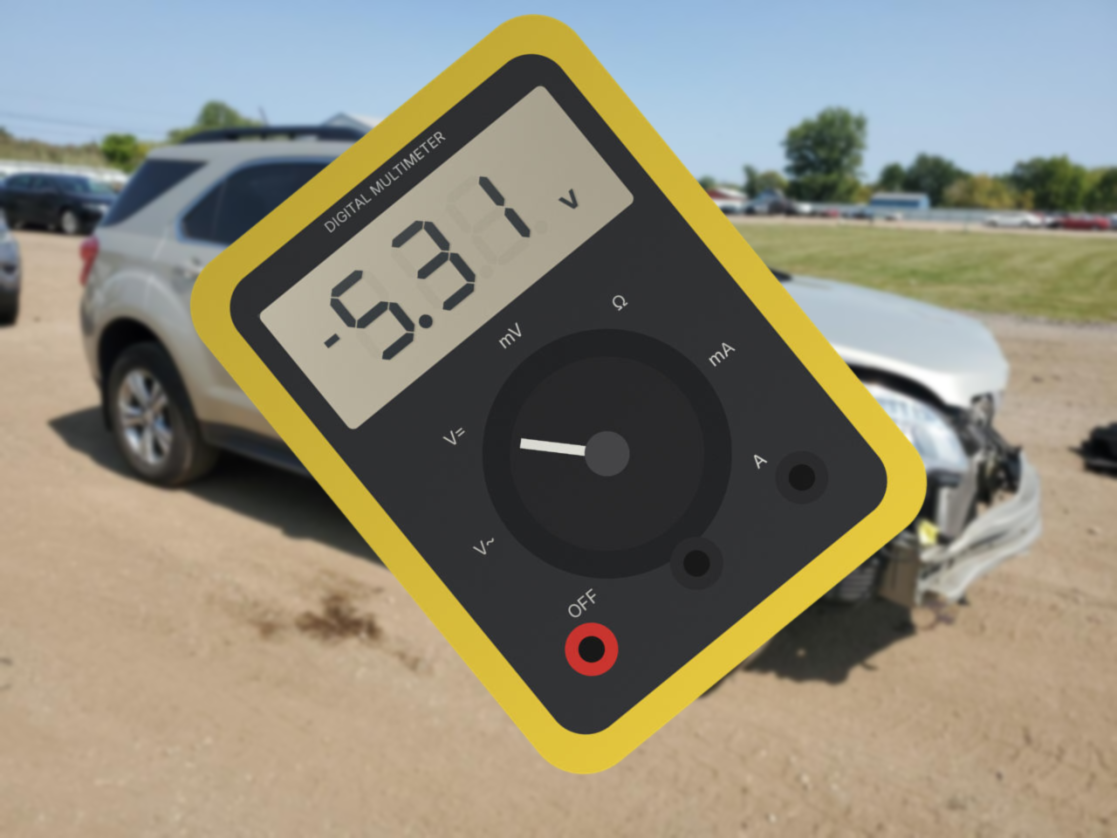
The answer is -5.31 V
